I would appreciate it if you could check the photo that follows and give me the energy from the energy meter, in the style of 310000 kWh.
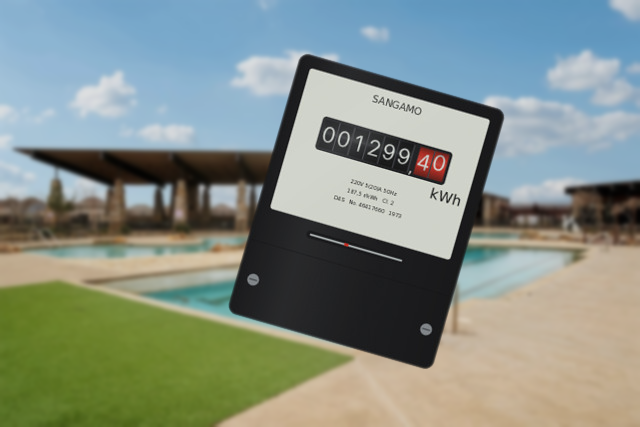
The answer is 1299.40 kWh
